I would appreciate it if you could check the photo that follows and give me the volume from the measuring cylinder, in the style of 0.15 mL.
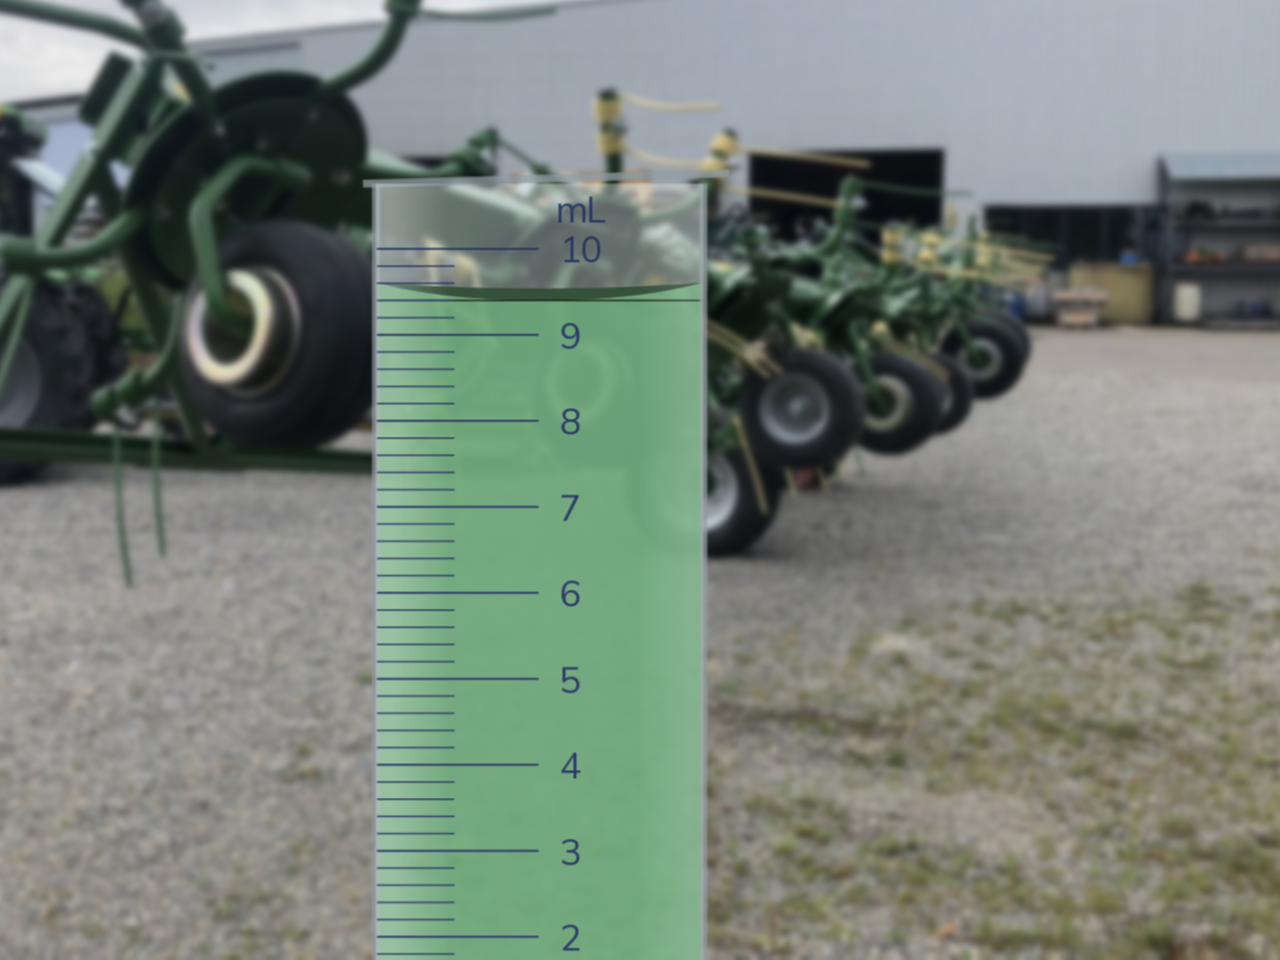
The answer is 9.4 mL
